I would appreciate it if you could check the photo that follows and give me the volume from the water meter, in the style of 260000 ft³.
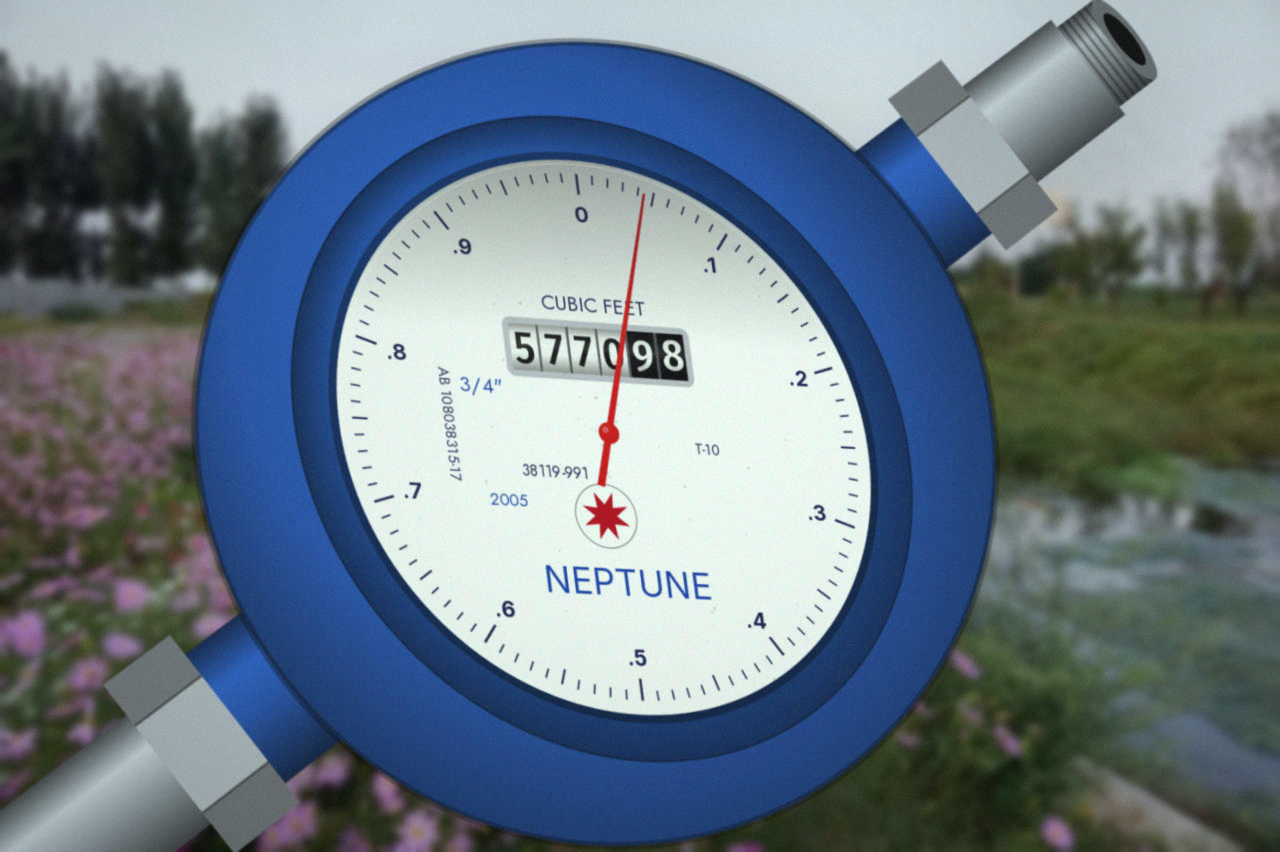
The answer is 577098.04 ft³
